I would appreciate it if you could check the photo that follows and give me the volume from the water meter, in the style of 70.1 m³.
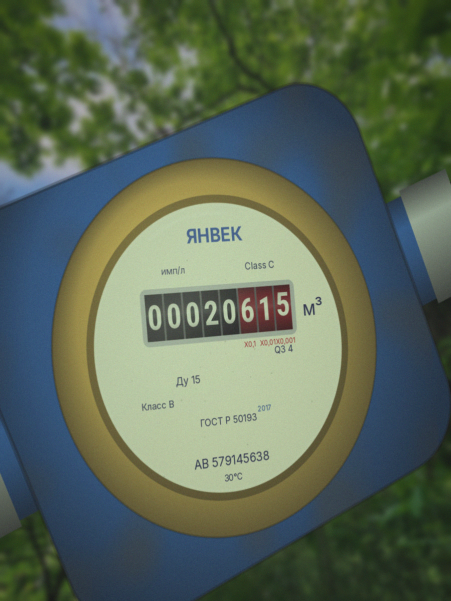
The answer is 20.615 m³
